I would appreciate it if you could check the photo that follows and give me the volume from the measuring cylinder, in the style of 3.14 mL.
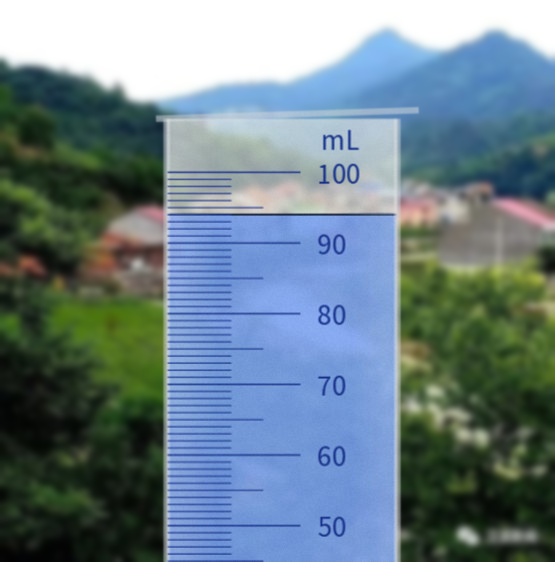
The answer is 94 mL
